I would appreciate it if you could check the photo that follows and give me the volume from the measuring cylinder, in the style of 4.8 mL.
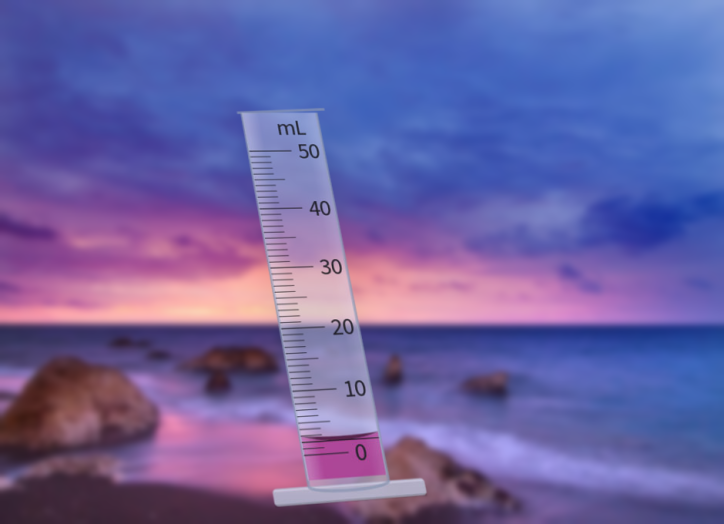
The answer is 2 mL
